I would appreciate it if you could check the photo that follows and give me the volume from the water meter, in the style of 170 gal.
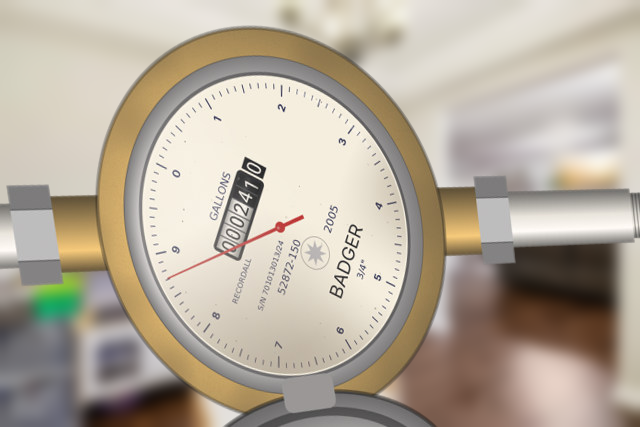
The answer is 2408.7 gal
